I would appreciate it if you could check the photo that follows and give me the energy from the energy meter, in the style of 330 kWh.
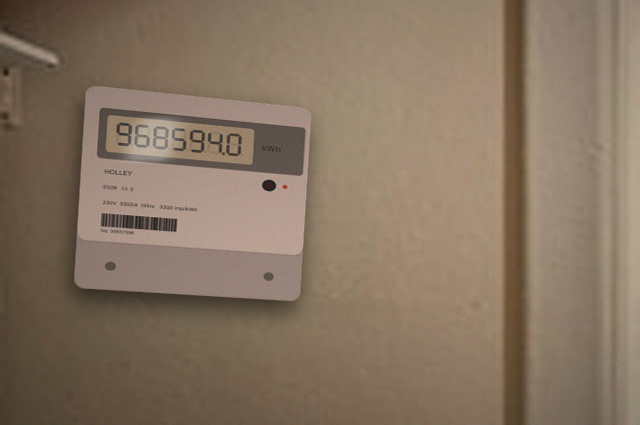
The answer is 968594.0 kWh
